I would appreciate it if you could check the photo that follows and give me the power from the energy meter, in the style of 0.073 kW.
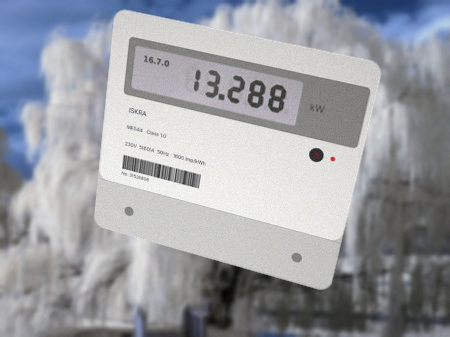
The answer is 13.288 kW
